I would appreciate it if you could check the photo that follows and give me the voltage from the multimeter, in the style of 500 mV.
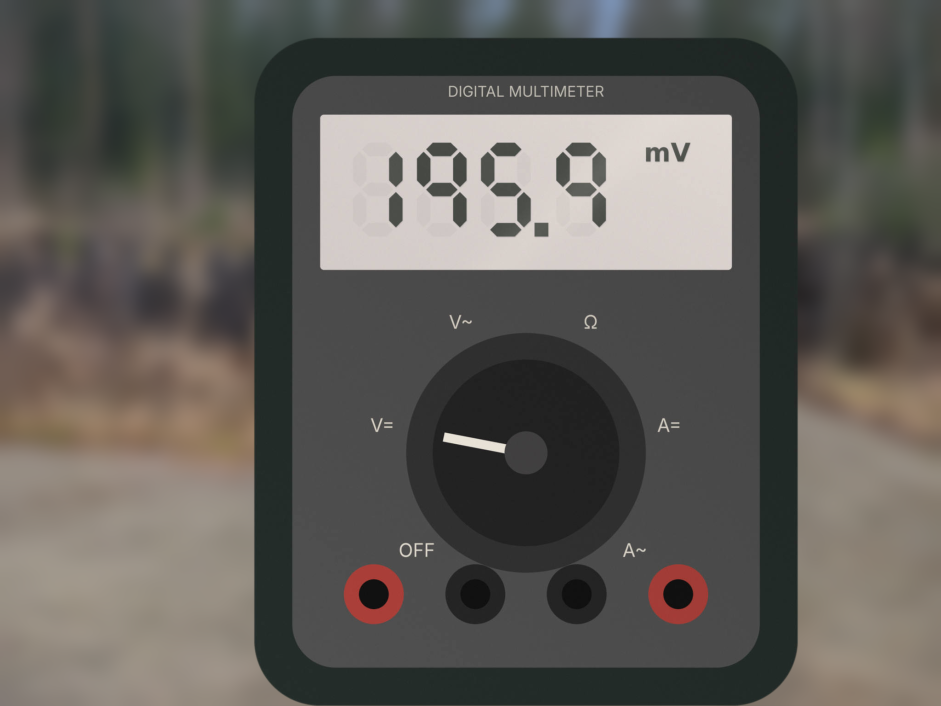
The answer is 195.9 mV
